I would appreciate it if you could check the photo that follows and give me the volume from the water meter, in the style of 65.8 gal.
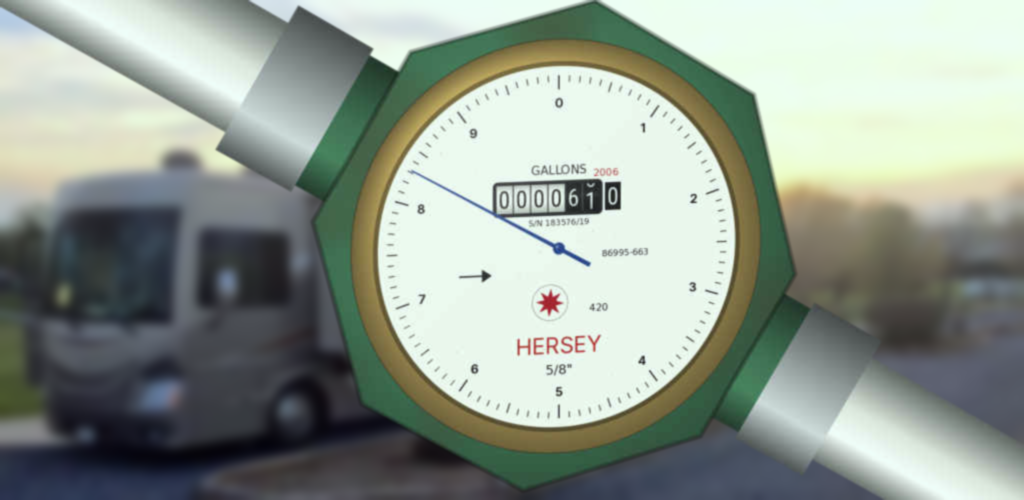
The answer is 608.3 gal
